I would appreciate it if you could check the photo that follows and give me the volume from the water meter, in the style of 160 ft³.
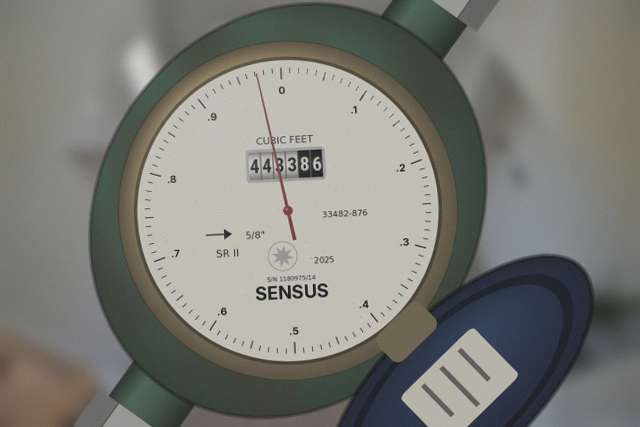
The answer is 443385.97 ft³
